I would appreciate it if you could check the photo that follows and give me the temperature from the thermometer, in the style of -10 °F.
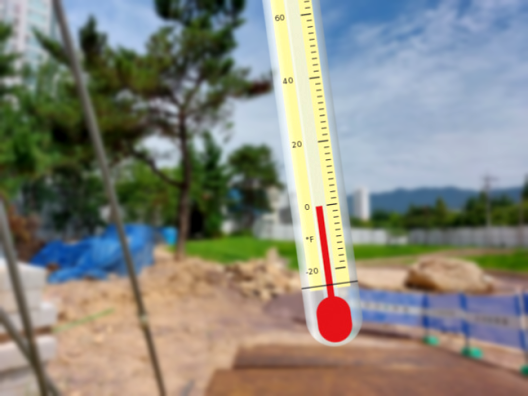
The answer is 0 °F
